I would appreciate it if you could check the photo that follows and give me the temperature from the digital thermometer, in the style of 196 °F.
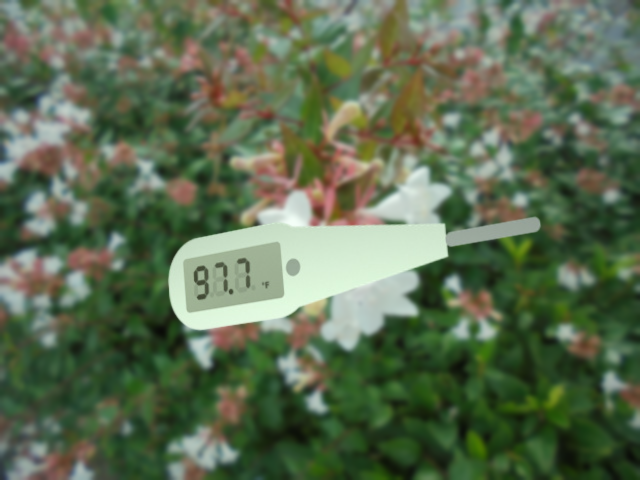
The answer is 97.7 °F
